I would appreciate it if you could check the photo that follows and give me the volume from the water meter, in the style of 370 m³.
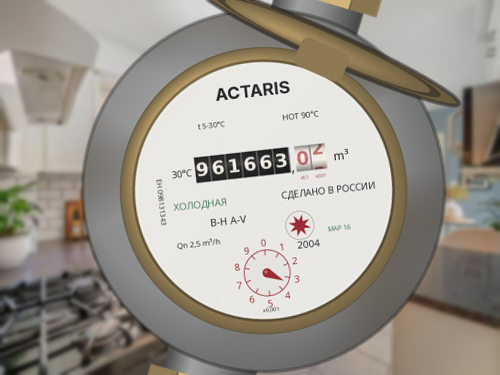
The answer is 961663.023 m³
